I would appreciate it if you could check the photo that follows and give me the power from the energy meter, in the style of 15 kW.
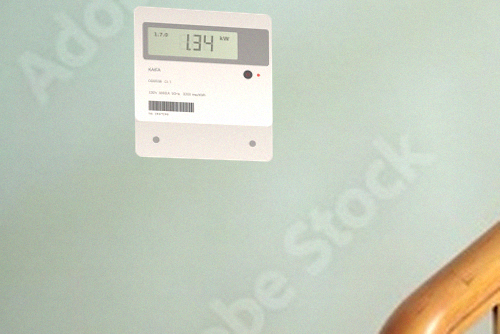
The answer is 1.34 kW
